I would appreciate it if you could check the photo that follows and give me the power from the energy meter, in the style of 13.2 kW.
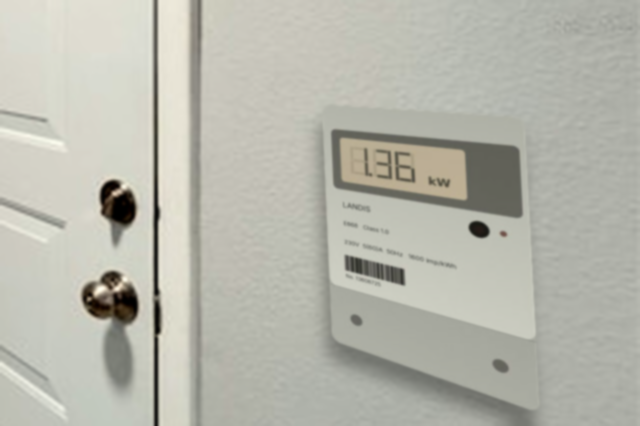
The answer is 1.36 kW
